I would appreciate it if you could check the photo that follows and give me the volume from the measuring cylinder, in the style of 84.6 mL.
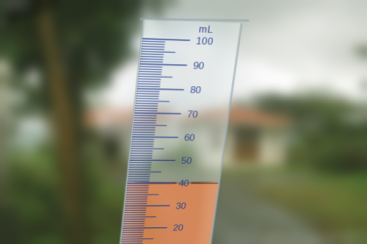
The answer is 40 mL
